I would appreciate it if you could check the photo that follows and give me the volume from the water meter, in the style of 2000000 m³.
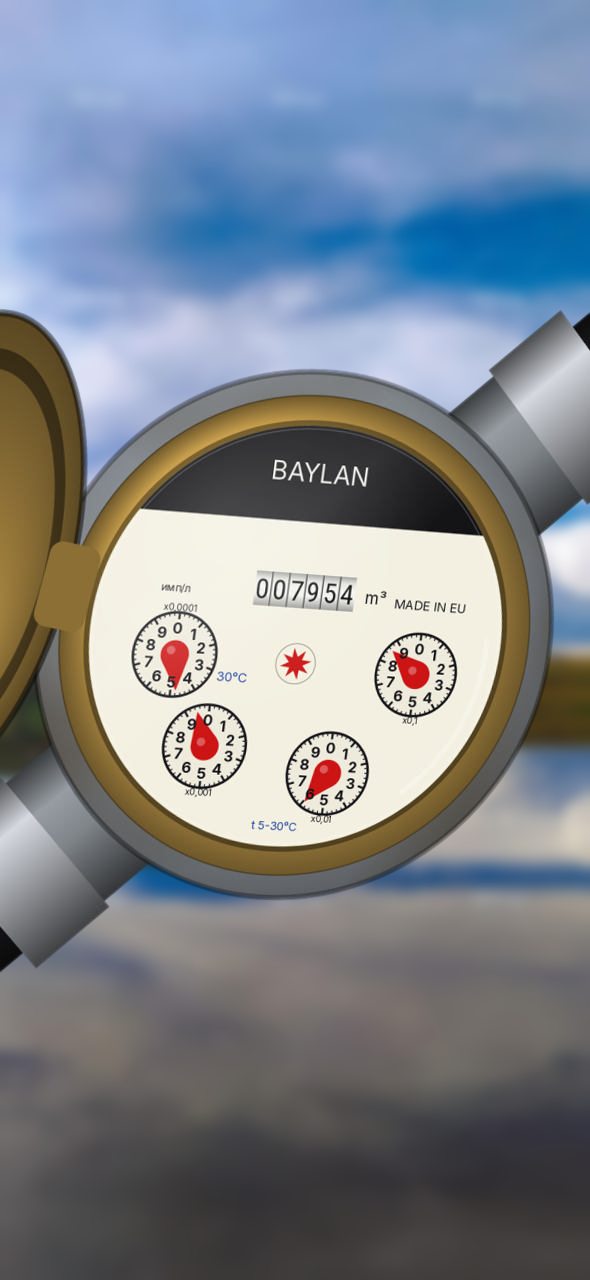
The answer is 7954.8594 m³
